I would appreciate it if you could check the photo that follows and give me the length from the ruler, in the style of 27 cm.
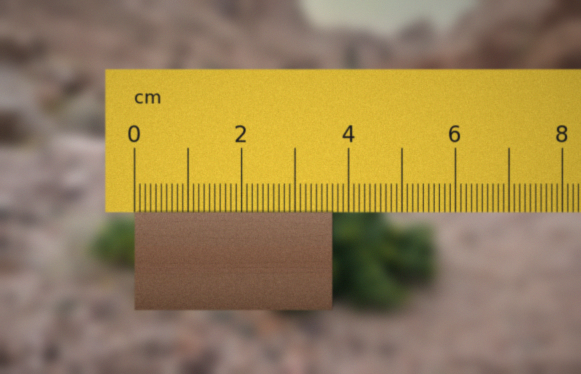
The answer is 3.7 cm
